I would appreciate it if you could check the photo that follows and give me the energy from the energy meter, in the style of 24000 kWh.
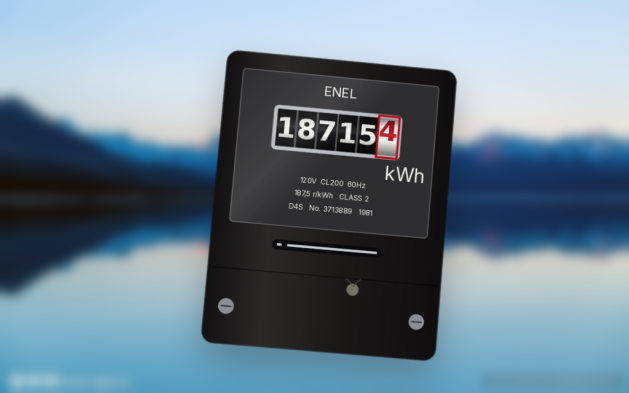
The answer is 18715.4 kWh
